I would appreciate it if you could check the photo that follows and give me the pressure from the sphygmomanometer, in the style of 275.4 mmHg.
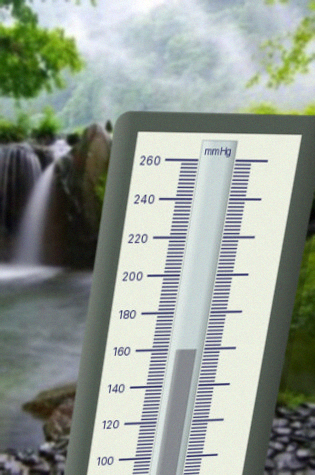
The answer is 160 mmHg
